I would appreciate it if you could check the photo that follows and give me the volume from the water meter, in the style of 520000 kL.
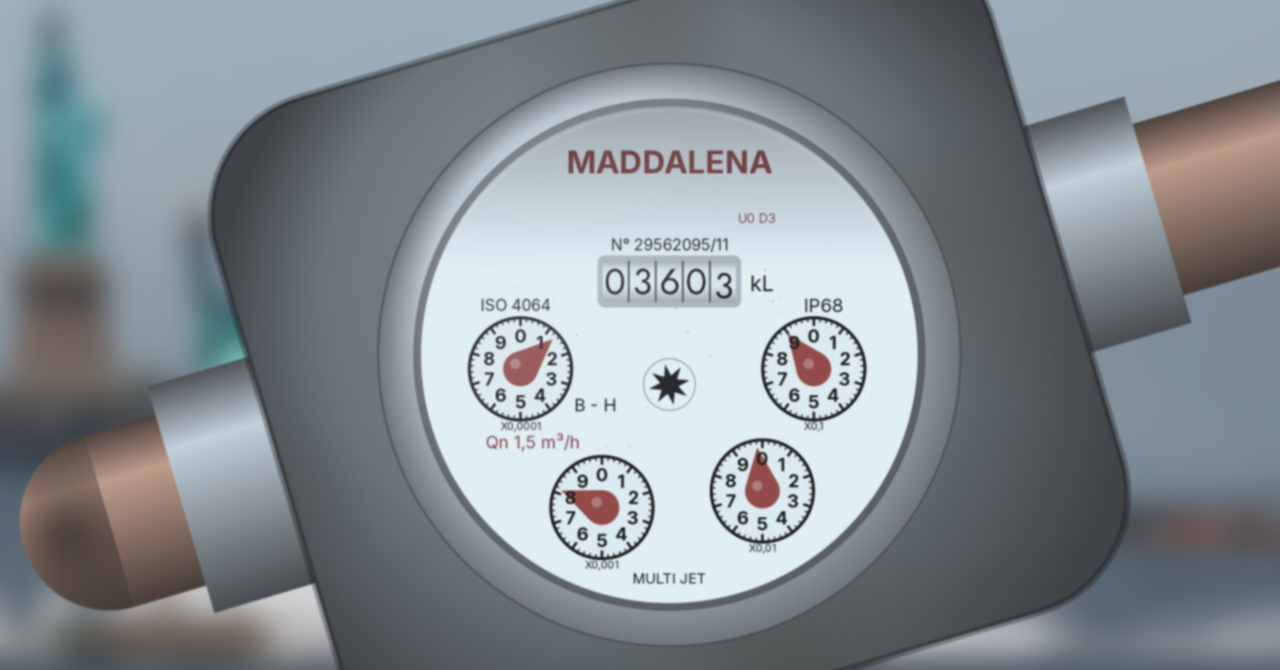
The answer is 3602.8981 kL
